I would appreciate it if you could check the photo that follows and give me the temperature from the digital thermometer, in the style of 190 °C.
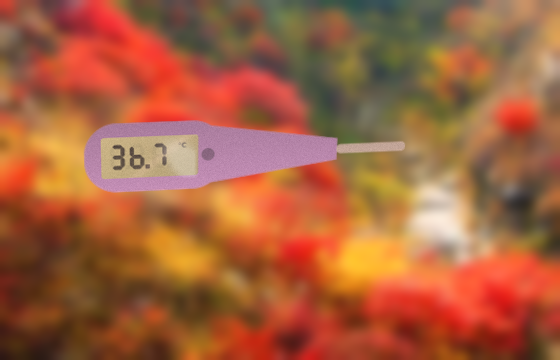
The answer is 36.7 °C
